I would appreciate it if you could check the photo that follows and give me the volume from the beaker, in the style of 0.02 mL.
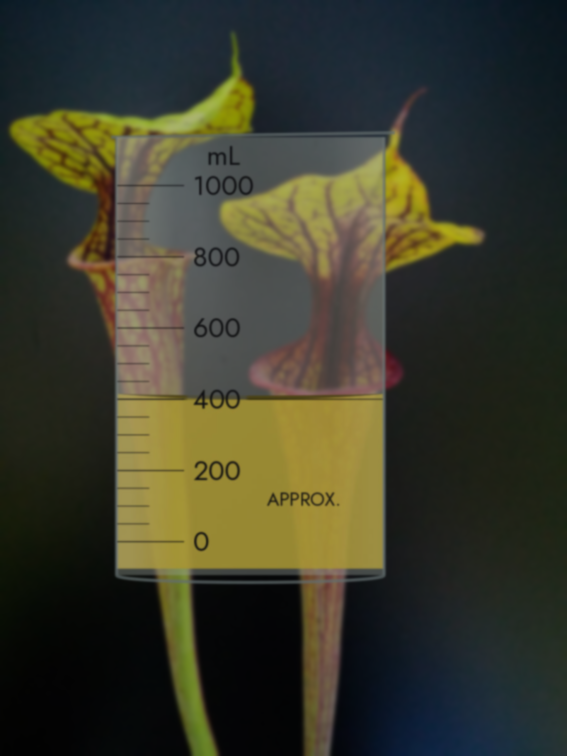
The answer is 400 mL
